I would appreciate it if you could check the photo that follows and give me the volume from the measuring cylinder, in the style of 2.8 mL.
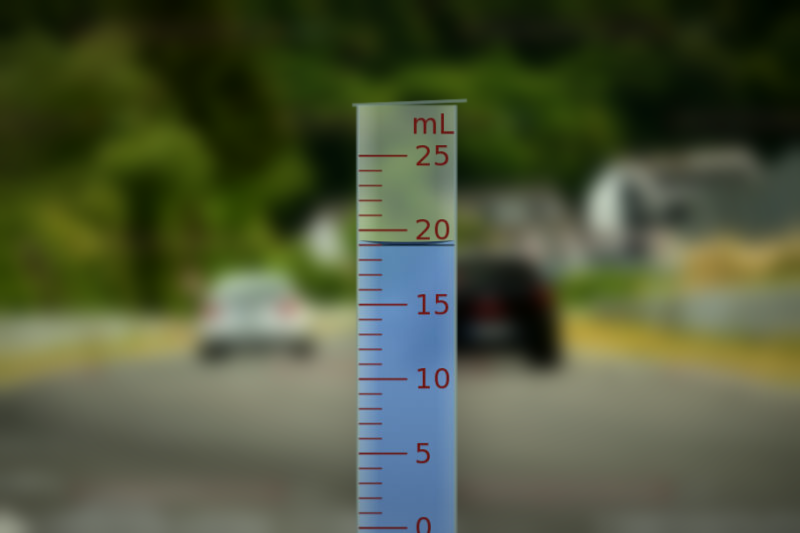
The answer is 19 mL
